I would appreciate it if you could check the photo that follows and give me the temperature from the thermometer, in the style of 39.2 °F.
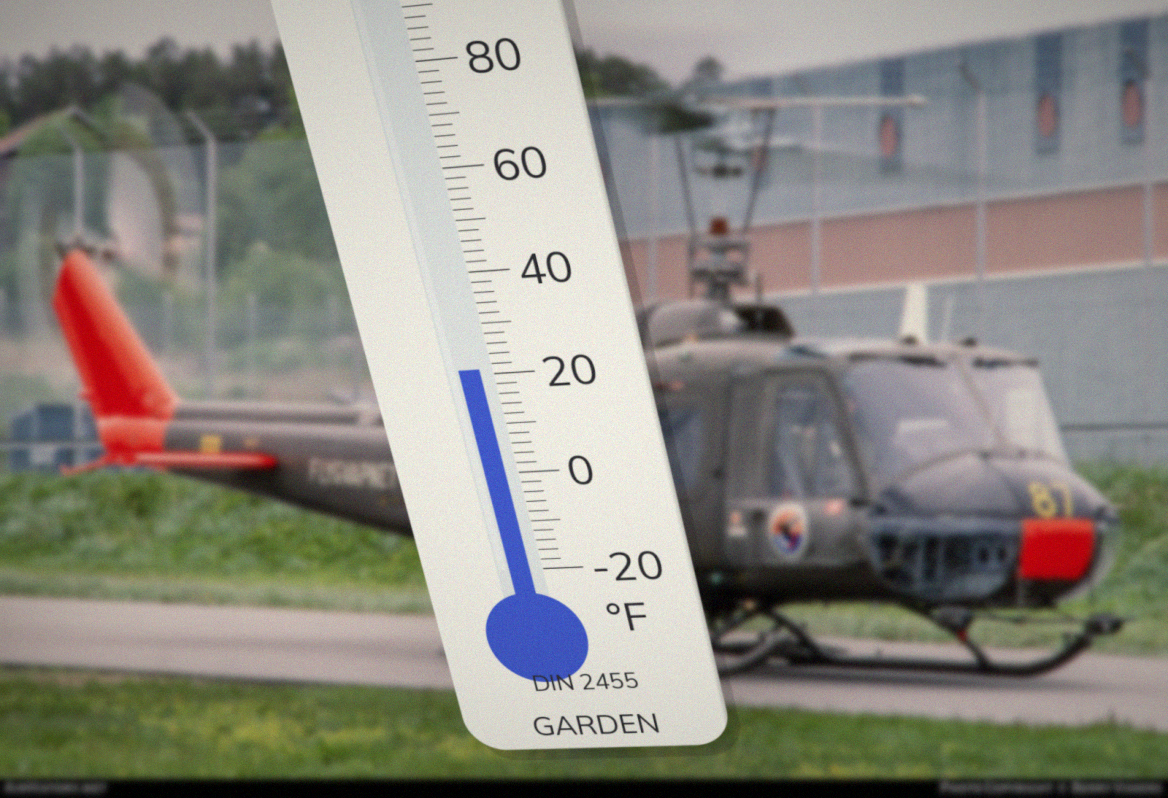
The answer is 21 °F
